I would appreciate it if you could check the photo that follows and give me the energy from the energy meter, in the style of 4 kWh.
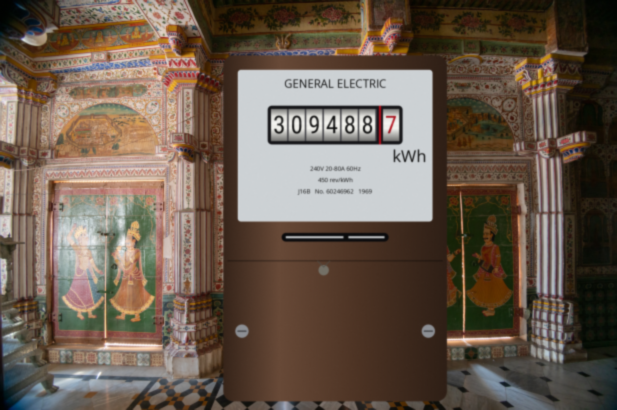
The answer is 309488.7 kWh
